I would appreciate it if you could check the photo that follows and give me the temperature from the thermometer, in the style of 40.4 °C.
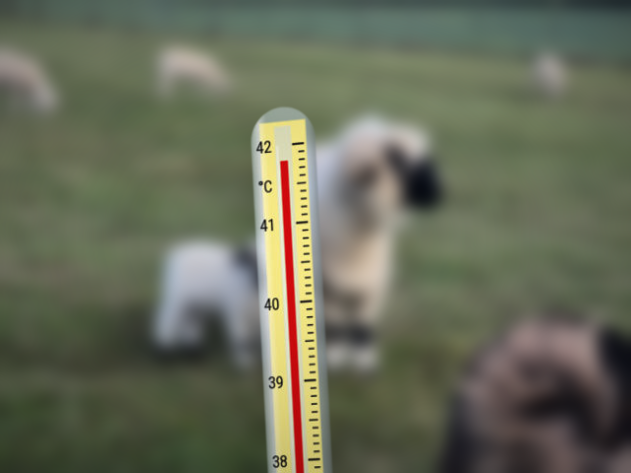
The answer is 41.8 °C
